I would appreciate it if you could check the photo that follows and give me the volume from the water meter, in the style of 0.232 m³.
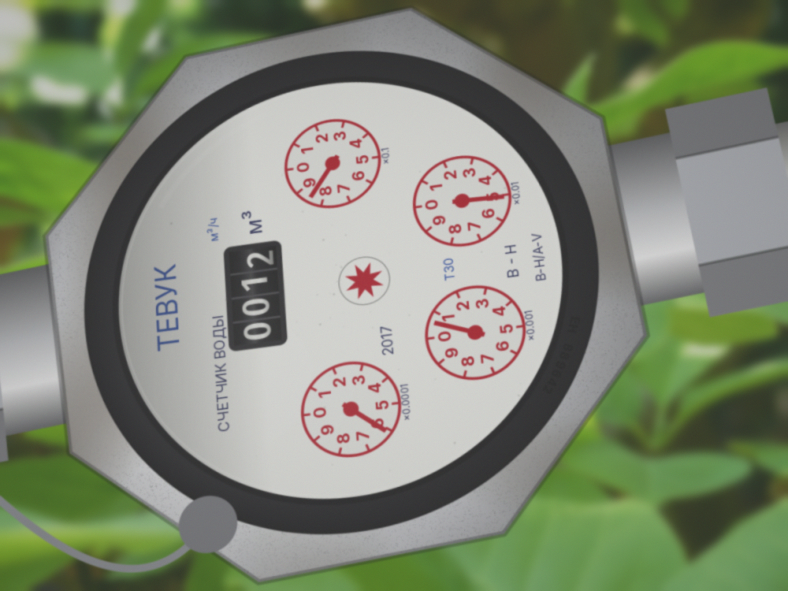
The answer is 11.8506 m³
